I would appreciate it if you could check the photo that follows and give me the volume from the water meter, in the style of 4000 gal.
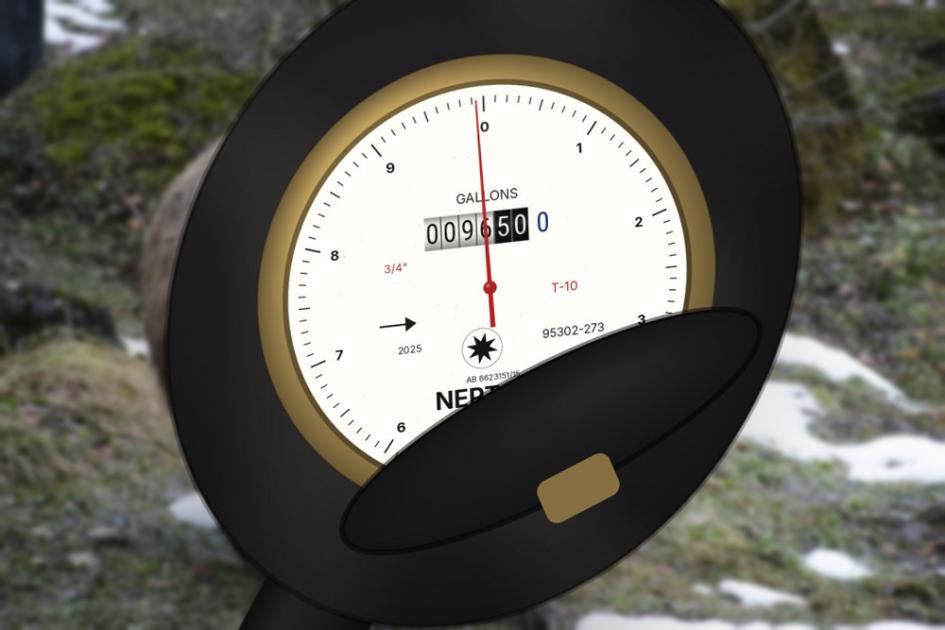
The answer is 96499.9 gal
